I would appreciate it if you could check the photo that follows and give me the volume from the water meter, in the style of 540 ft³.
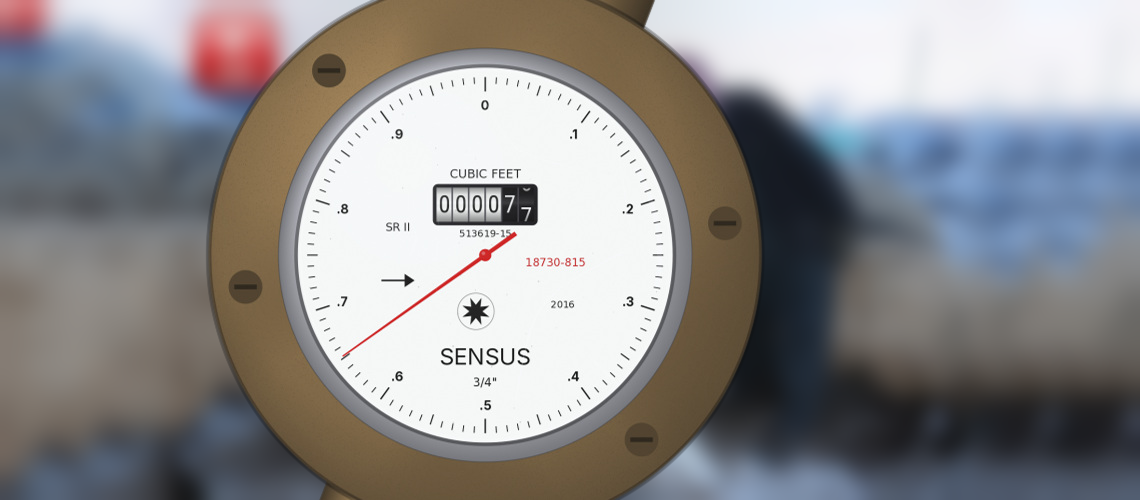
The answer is 76.65 ft³
